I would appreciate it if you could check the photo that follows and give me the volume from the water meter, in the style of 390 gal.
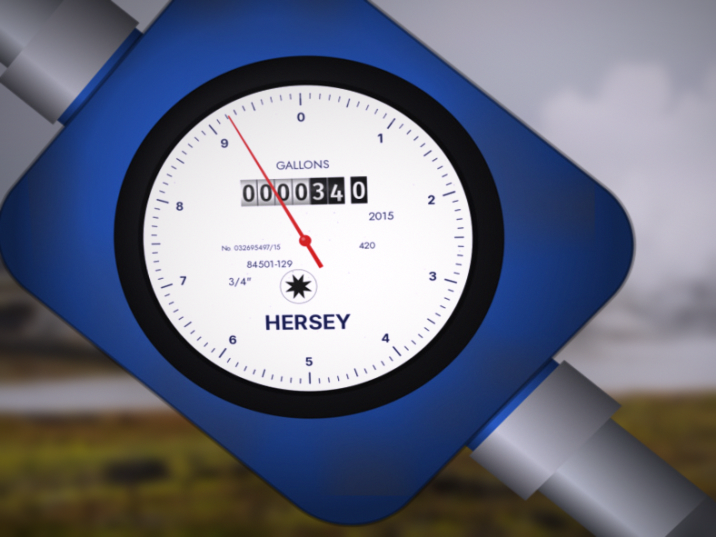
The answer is 339.2 gal
